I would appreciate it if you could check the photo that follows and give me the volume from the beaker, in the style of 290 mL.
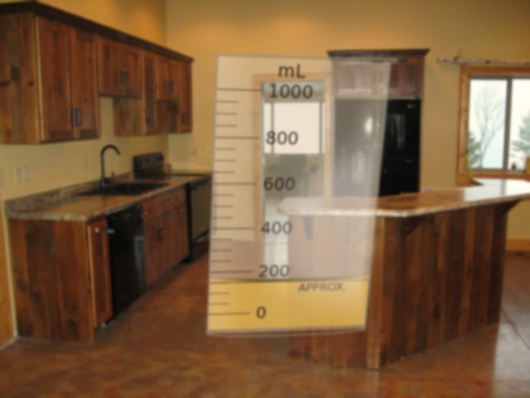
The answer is 150 mL
